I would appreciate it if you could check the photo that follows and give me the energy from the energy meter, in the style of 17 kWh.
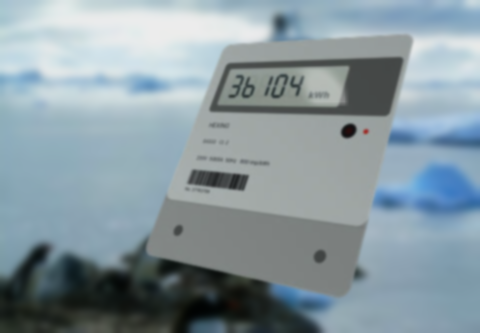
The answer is 36104 kWh
